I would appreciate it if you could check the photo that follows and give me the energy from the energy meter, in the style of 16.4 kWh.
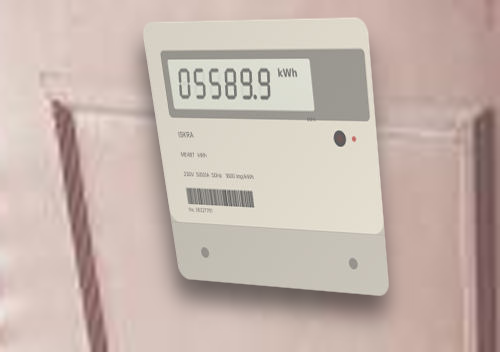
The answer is 5589.9 kWh
